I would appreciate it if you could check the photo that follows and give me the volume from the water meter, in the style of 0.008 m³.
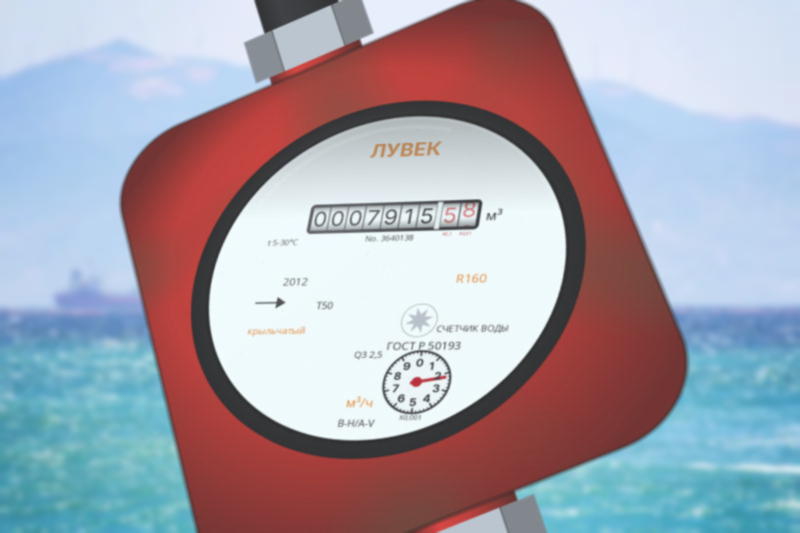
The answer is 7915.582 m³
